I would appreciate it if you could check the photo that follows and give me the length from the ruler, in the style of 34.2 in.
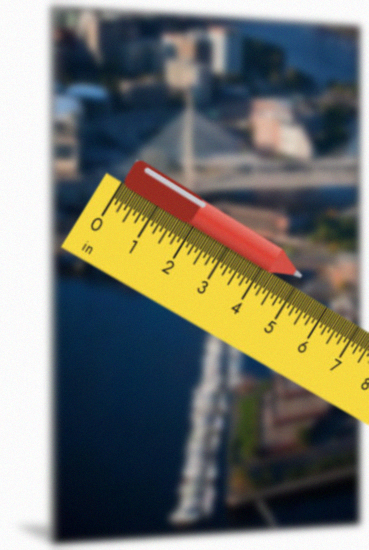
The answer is 5 in
